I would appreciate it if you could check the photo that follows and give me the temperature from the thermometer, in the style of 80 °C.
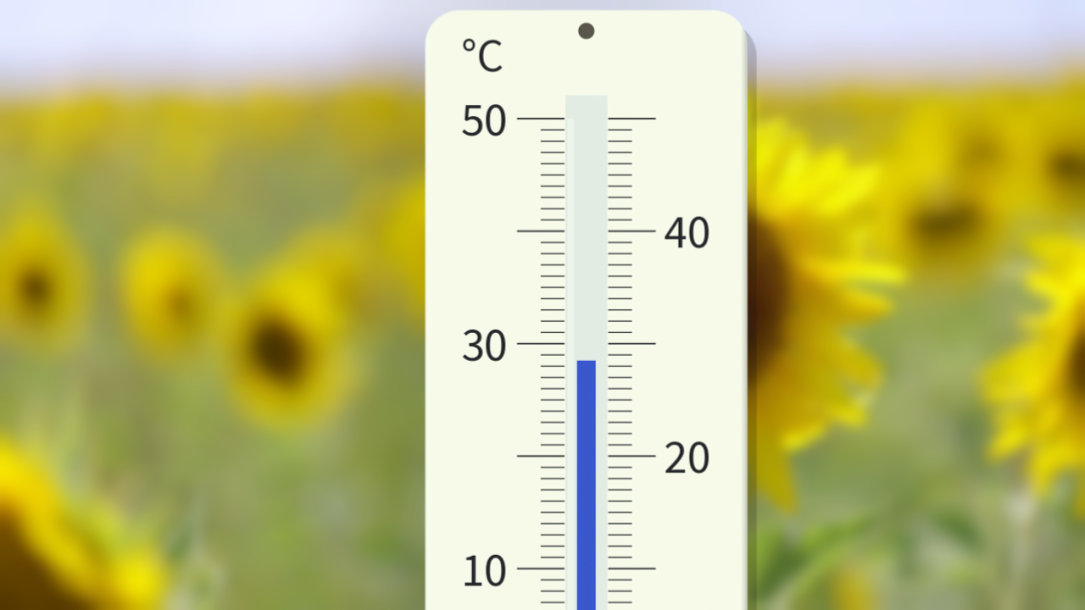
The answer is 28.5 °C
